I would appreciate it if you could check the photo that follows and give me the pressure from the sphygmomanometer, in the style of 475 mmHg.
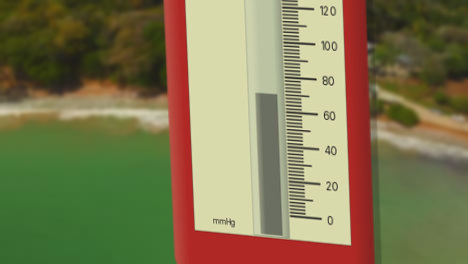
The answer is 70 mmHg
